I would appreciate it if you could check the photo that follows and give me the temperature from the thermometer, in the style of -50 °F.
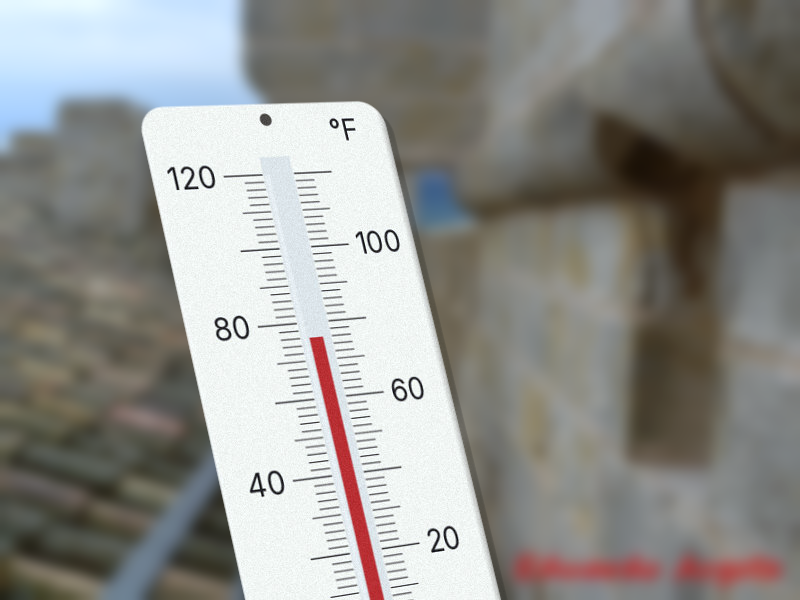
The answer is 76 °F
